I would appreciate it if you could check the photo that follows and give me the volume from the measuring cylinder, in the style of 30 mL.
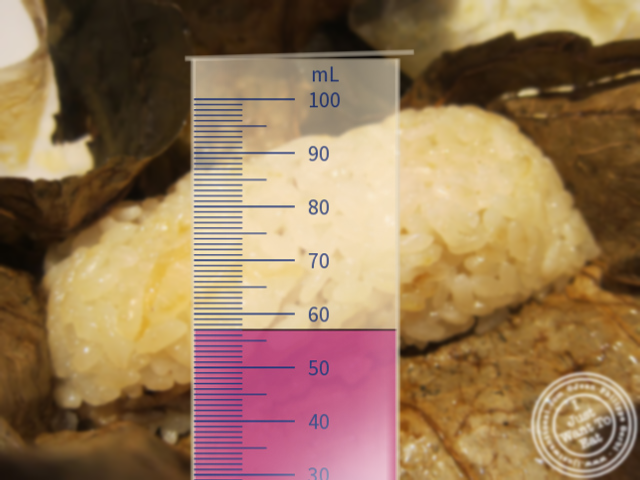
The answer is 57 mL
